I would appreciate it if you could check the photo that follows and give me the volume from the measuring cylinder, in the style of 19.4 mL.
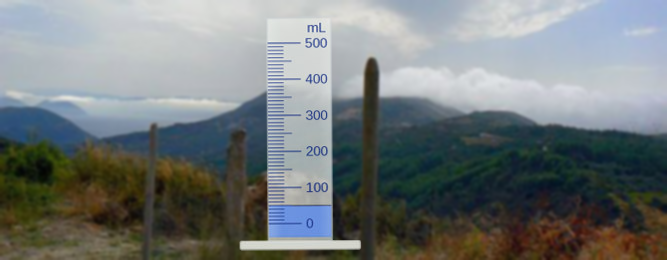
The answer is 50 mL
